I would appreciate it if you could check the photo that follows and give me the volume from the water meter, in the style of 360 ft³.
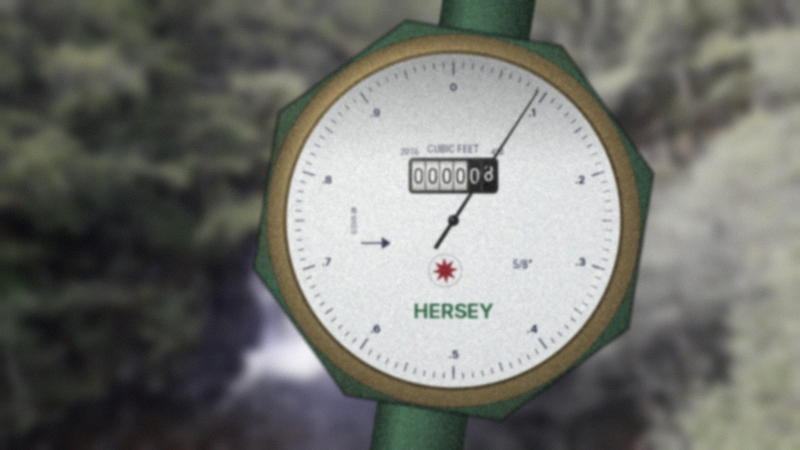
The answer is 8.09 ft³
